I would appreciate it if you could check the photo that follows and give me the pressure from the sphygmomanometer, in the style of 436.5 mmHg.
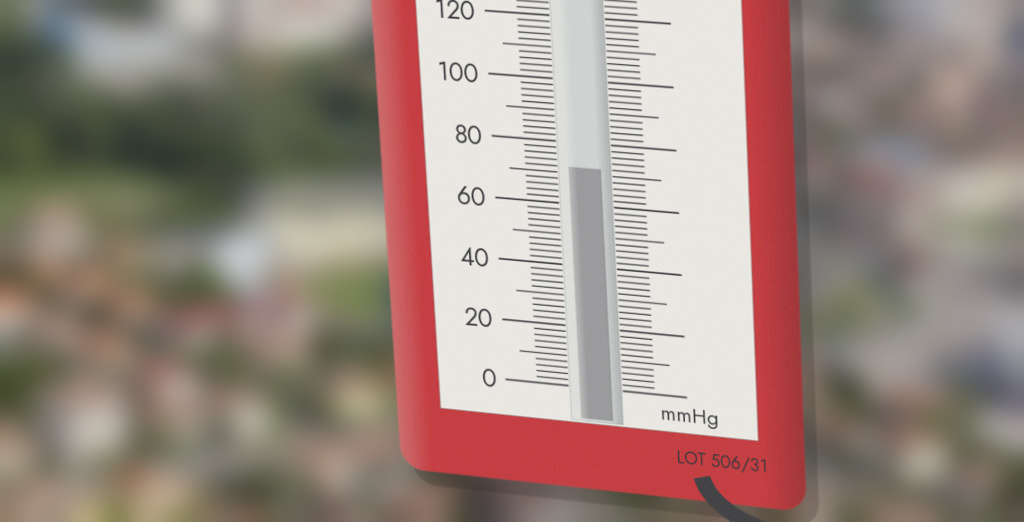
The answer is 72 mmHg
